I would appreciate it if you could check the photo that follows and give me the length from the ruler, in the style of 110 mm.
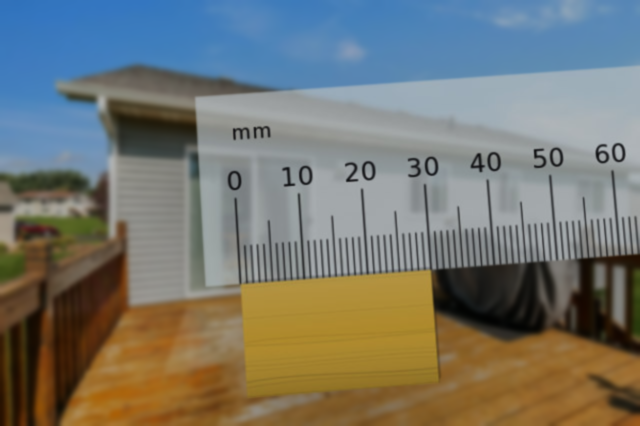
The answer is 30 mm
